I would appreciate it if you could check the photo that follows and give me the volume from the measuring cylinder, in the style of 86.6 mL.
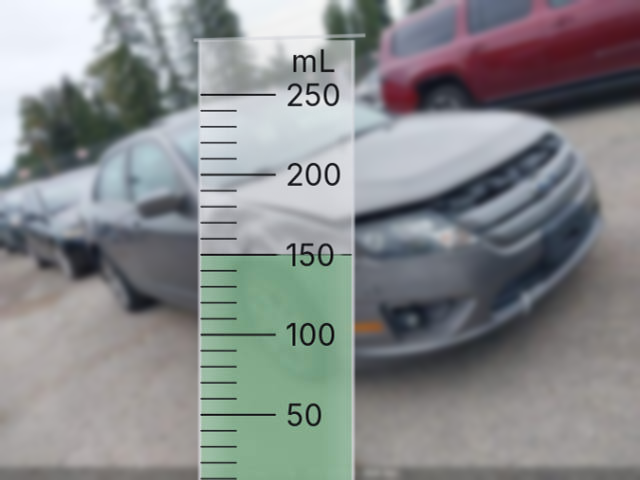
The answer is 150 mL
